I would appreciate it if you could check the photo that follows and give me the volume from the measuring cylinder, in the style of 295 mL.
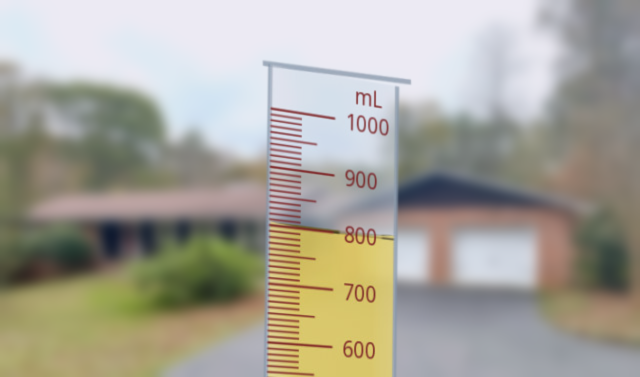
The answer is 800 mL
